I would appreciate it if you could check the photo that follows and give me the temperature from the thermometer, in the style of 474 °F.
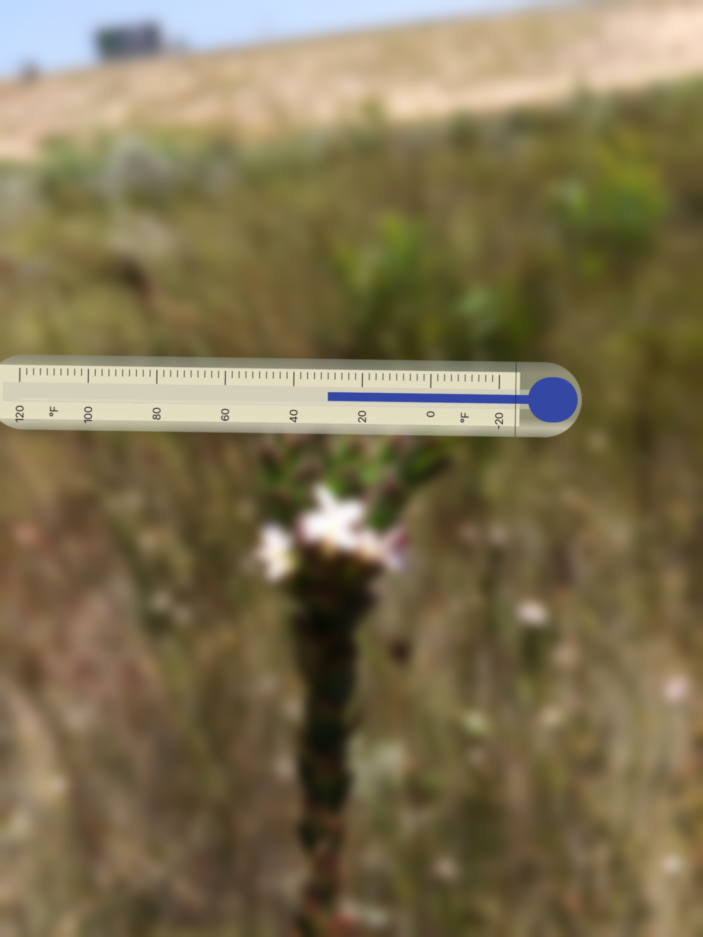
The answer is 30 °F
